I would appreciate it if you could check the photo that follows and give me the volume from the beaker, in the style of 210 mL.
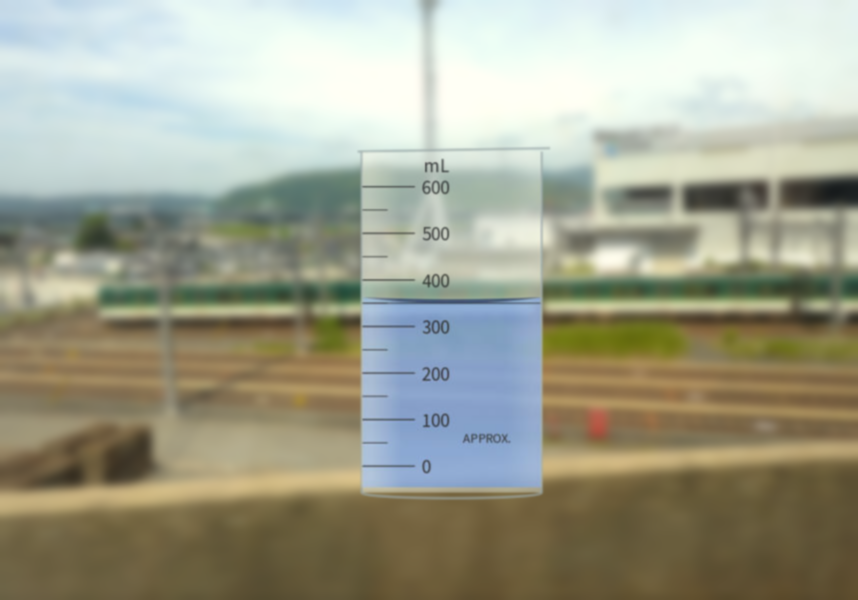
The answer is 350 mL
